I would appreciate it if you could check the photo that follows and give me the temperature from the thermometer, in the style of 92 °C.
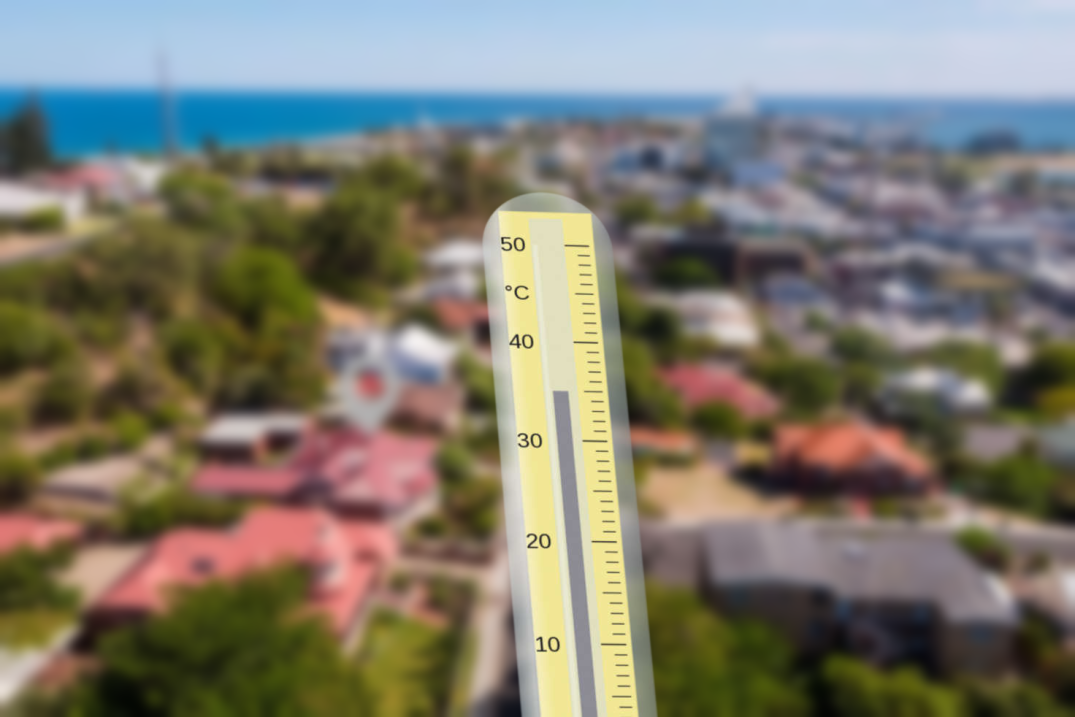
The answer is 35 °C
